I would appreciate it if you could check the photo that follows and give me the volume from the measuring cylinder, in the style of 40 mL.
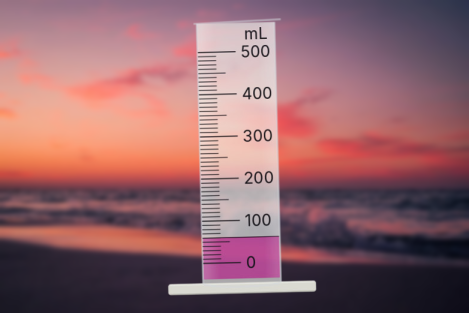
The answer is 60 mL
